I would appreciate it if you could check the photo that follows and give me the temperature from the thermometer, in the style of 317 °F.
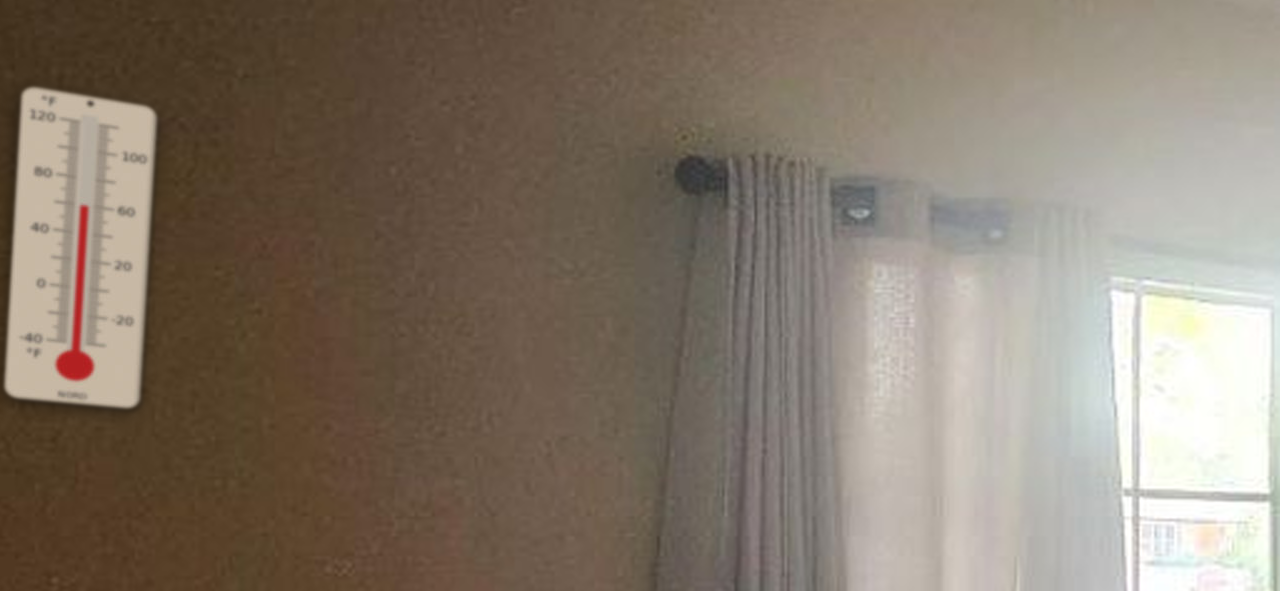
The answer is 60 °F
